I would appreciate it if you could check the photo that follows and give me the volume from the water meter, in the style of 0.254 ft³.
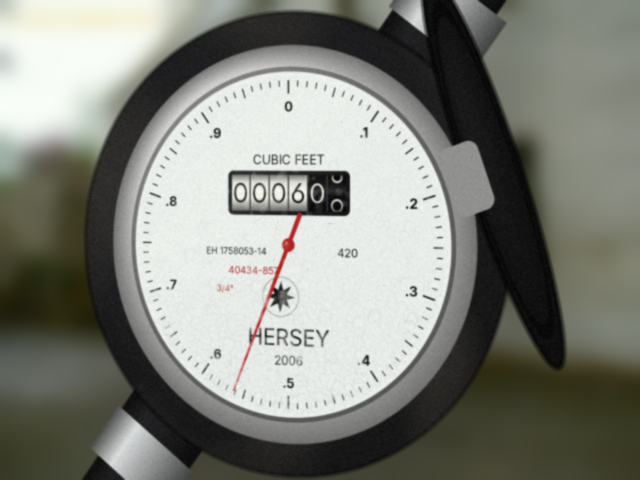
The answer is 608.56 ft³
